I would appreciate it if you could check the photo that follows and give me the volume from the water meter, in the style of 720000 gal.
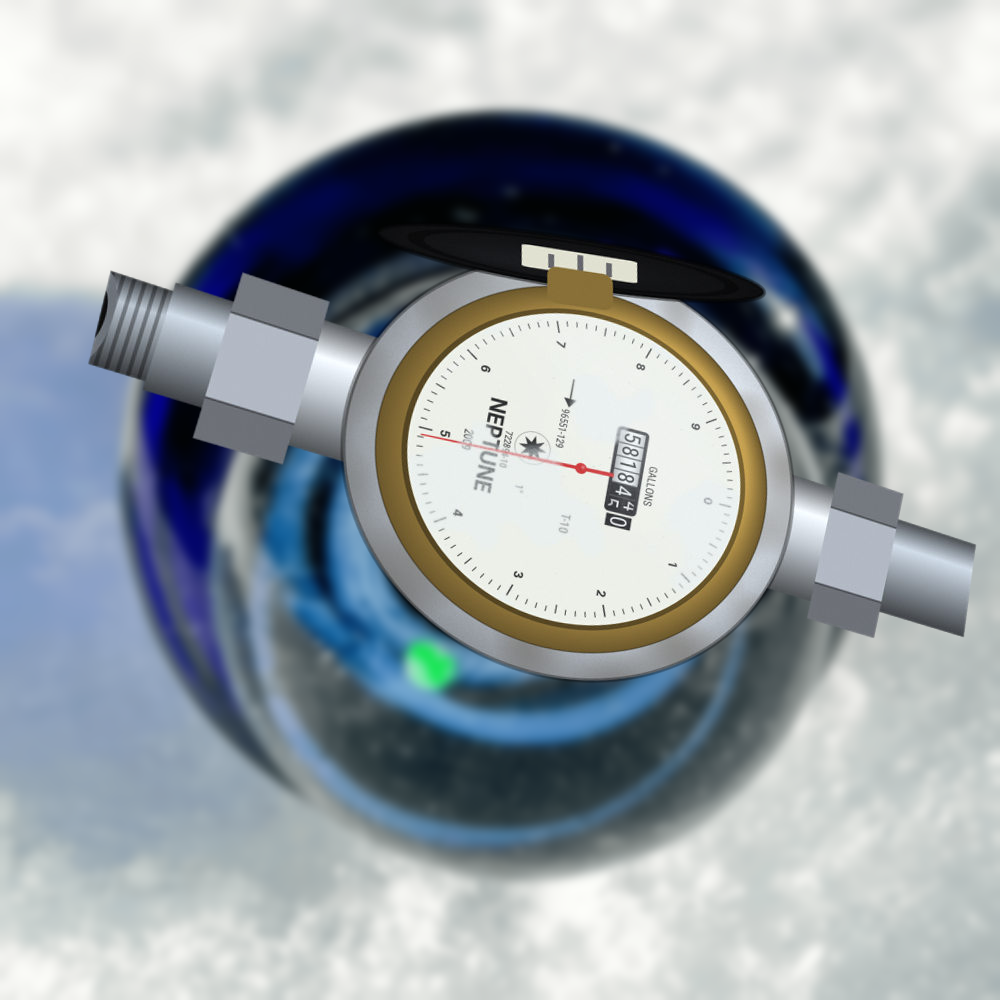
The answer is 5818444.9 gal
